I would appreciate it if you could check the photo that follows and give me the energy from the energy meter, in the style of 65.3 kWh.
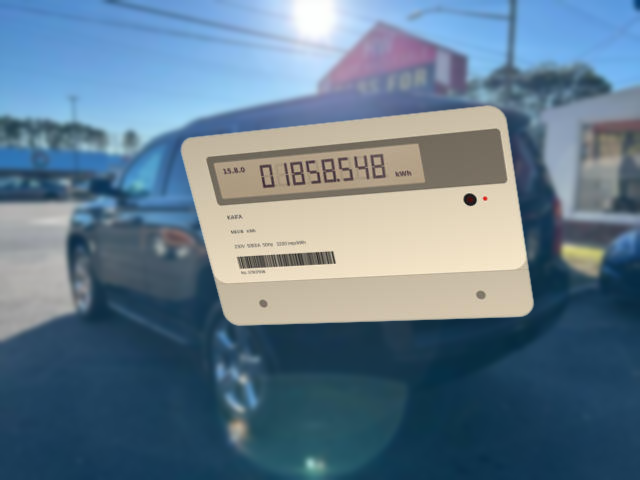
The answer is 1858.548 kWh
